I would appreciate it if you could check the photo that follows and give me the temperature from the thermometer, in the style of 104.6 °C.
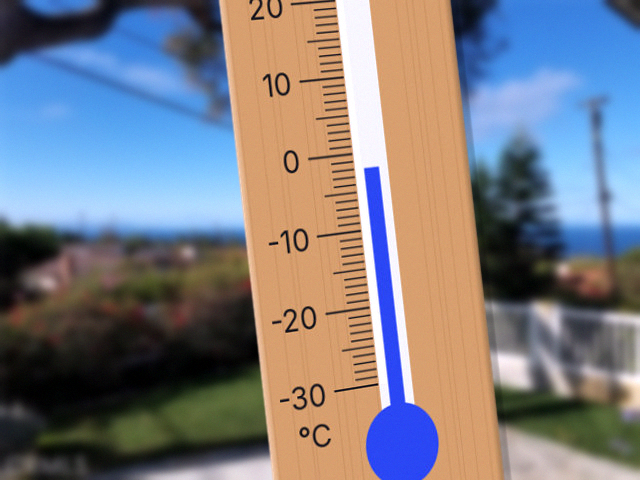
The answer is -2 °C
